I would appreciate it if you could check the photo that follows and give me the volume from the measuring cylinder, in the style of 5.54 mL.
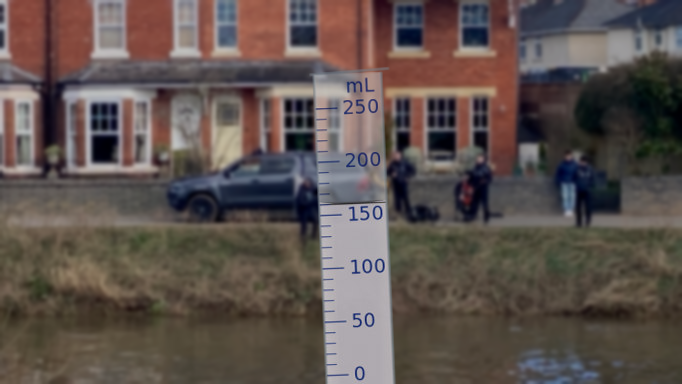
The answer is 160 mL
